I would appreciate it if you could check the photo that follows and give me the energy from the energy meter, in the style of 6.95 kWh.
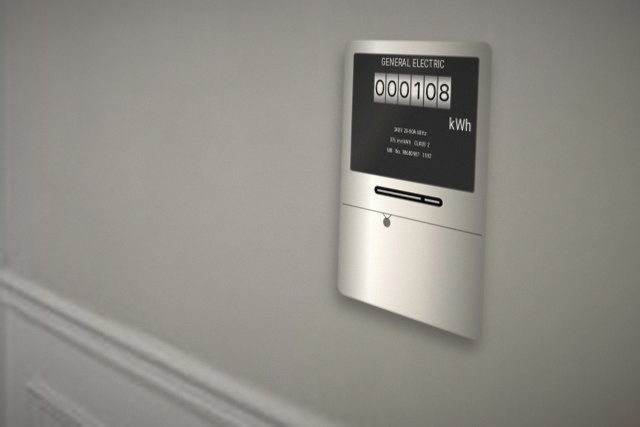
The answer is 108 kWh
